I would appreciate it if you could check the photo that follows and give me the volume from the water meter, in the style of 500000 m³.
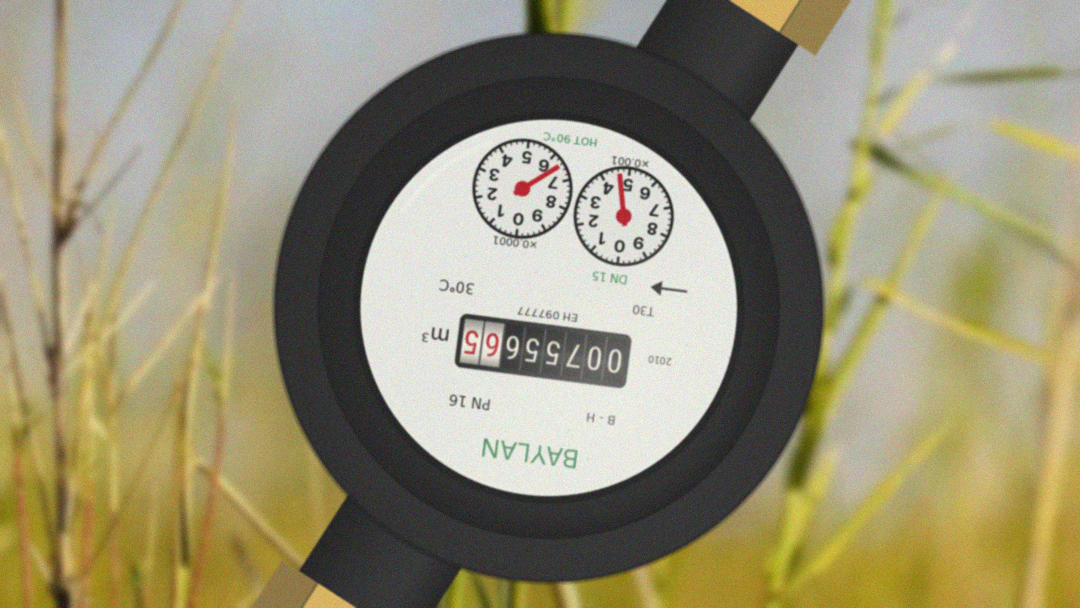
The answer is 7556.6546 m³
